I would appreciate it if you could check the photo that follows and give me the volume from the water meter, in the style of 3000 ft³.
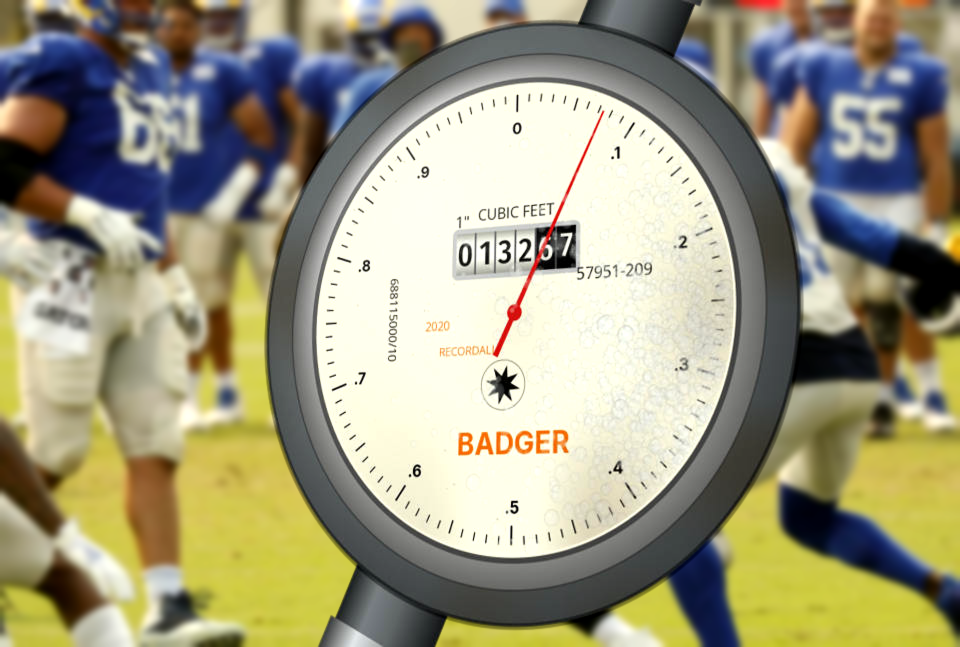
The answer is 13267.07 ft³
